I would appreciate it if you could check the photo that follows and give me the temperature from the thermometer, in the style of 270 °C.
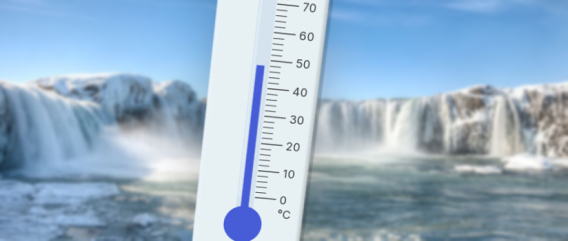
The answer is 48 °C
